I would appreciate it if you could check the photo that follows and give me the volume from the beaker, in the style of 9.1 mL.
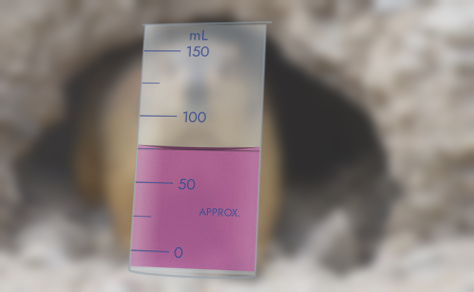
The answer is 75 mL
